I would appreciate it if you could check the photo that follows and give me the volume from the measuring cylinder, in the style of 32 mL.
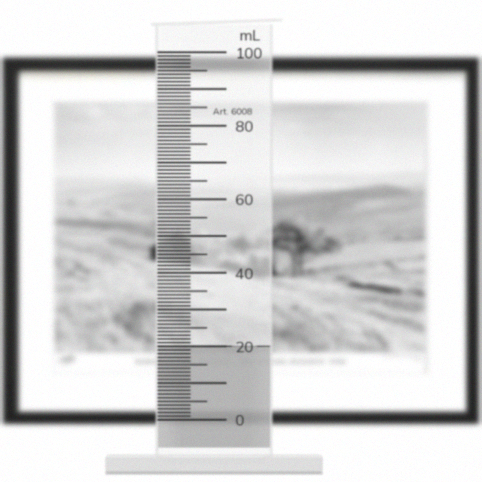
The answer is 20 mL
